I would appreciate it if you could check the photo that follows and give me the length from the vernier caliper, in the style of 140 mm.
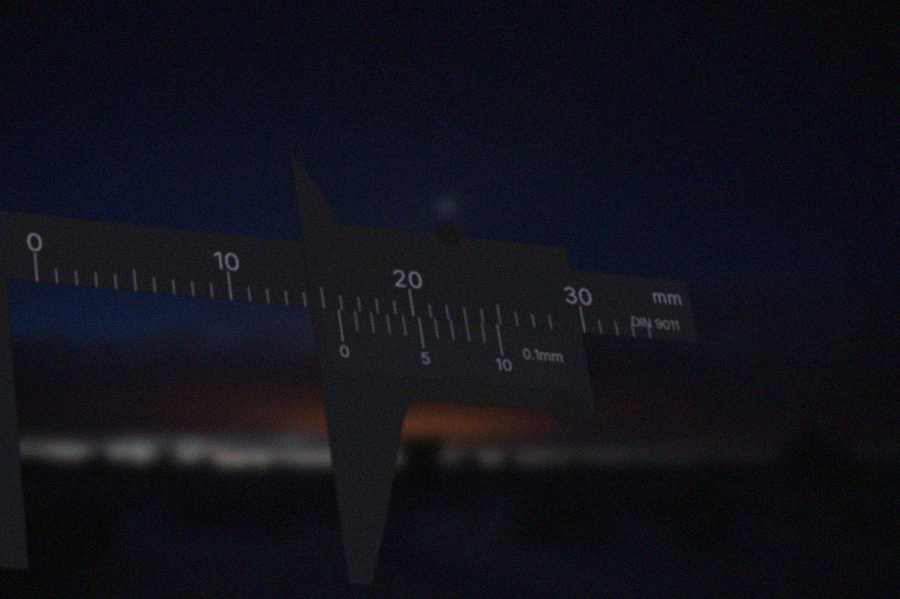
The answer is 15.8 mm
